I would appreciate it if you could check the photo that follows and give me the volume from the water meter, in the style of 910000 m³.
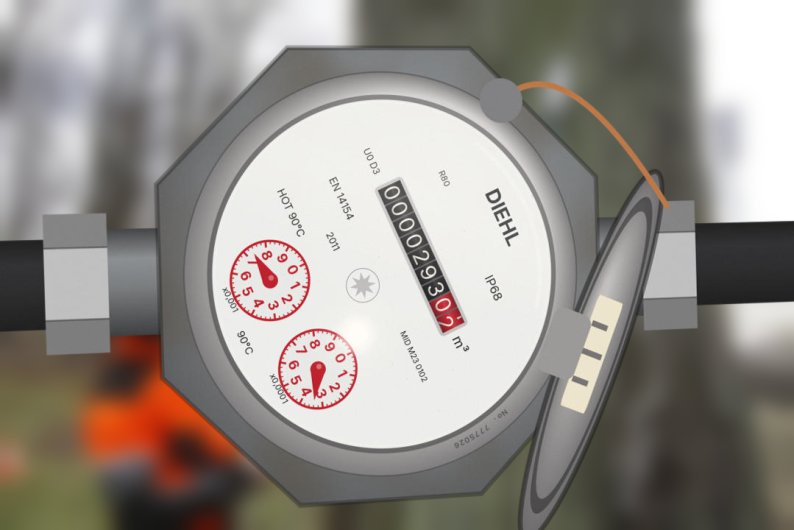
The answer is 293.0173 m³
